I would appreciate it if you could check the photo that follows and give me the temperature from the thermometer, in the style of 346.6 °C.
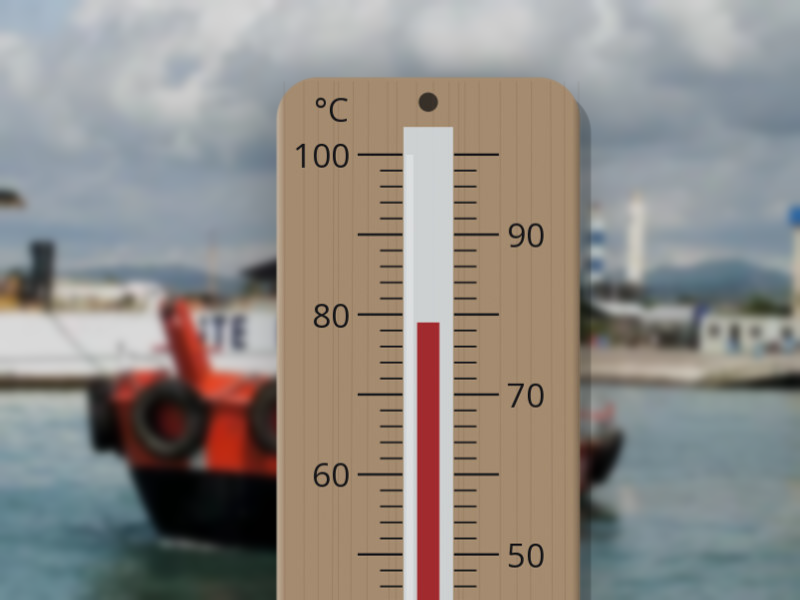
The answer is 79 °C
